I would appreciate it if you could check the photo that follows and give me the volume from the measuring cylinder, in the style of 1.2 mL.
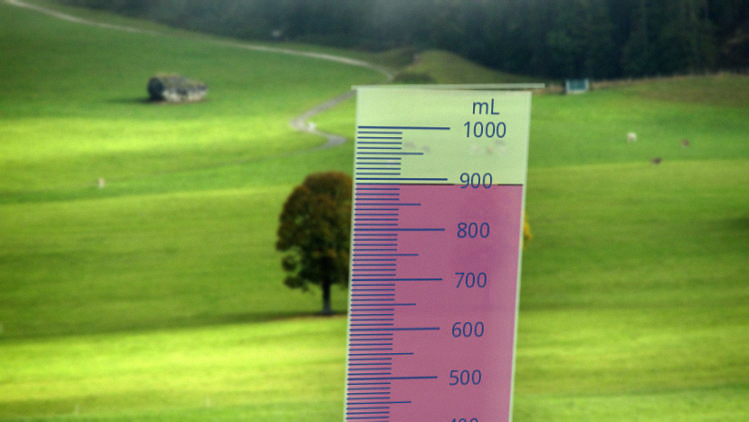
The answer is 890 mL
